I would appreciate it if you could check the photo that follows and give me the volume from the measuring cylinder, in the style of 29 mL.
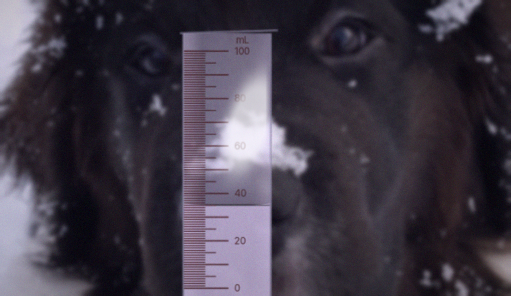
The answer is 35 mL
